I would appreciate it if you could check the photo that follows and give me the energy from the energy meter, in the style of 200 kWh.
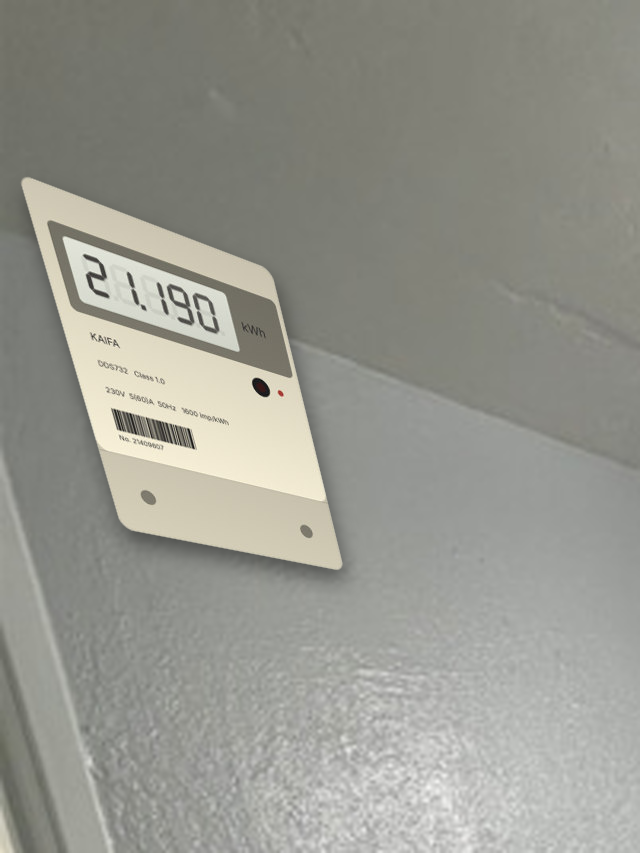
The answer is 21.190 kWh
